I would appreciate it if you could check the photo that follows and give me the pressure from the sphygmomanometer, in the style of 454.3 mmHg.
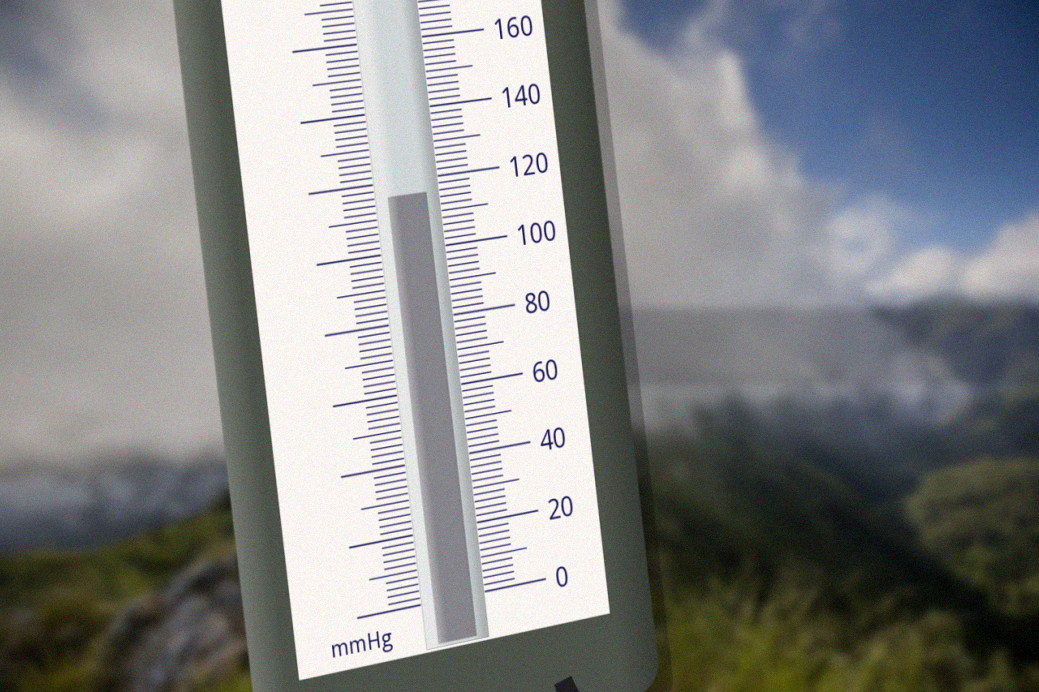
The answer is 116 mmHg
